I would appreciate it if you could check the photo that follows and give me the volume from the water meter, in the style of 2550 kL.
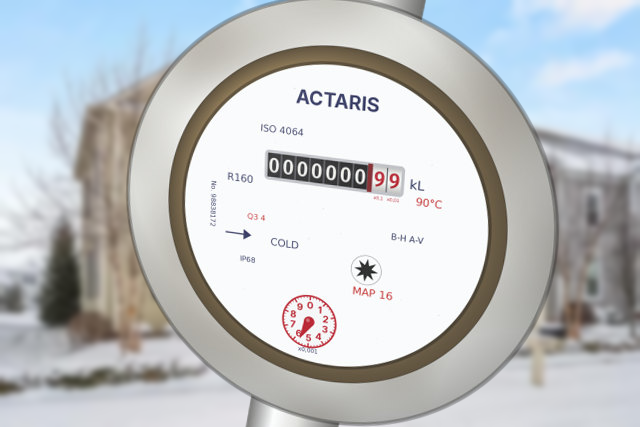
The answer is 0.995 kL
